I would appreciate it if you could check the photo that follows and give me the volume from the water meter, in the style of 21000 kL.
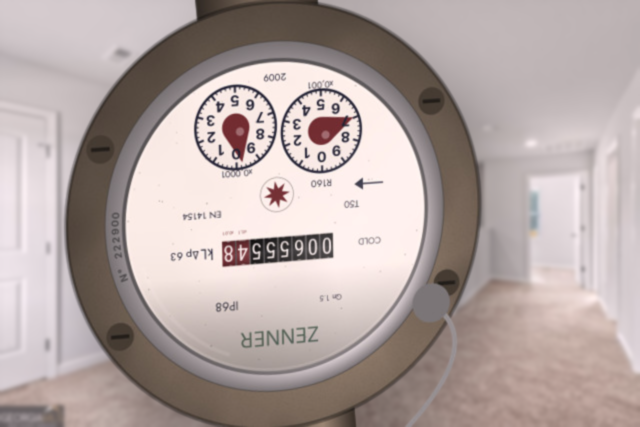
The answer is 6555.4869 kL
